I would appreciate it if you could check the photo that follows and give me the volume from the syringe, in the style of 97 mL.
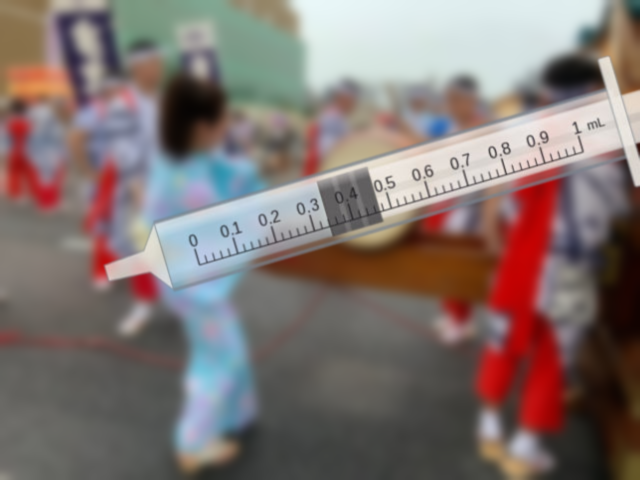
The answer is 0.34 mL
